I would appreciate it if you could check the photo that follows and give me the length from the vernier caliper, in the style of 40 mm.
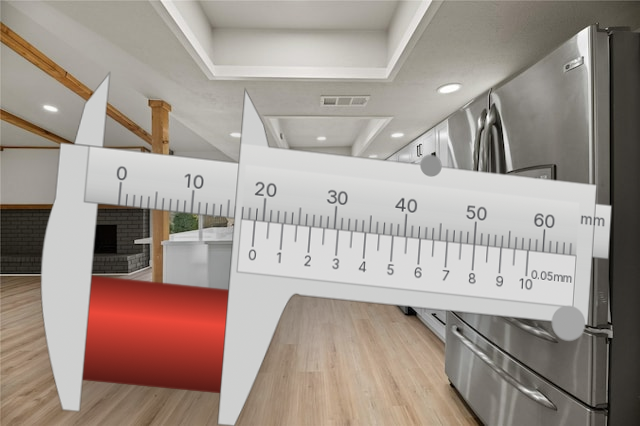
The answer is 18.8 mm
